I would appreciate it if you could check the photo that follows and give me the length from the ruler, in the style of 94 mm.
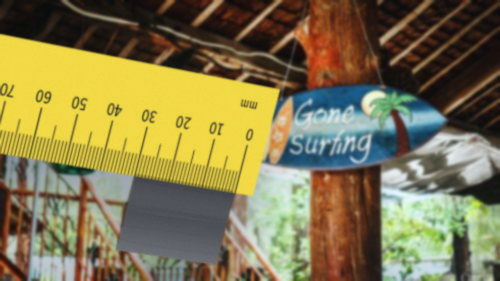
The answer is 30 mm
